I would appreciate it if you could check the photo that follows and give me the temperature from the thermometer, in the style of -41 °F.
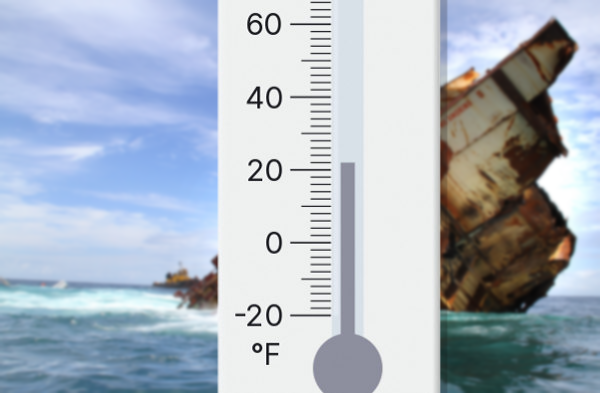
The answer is 22 °F
